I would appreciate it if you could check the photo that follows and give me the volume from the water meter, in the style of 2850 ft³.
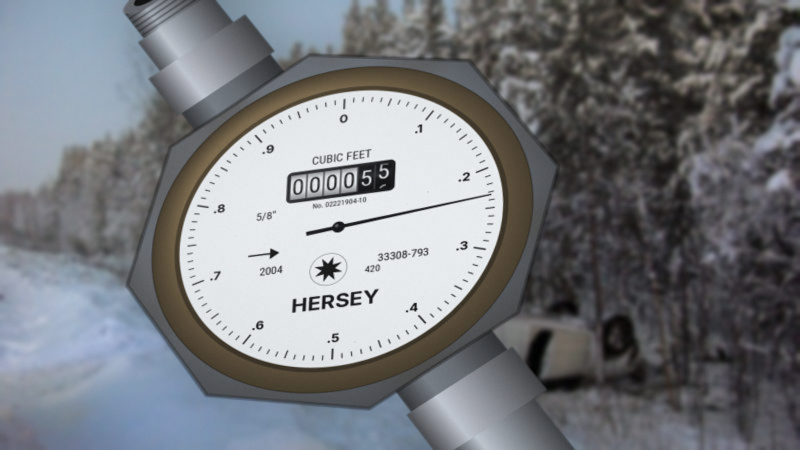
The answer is 55.23 ft³
